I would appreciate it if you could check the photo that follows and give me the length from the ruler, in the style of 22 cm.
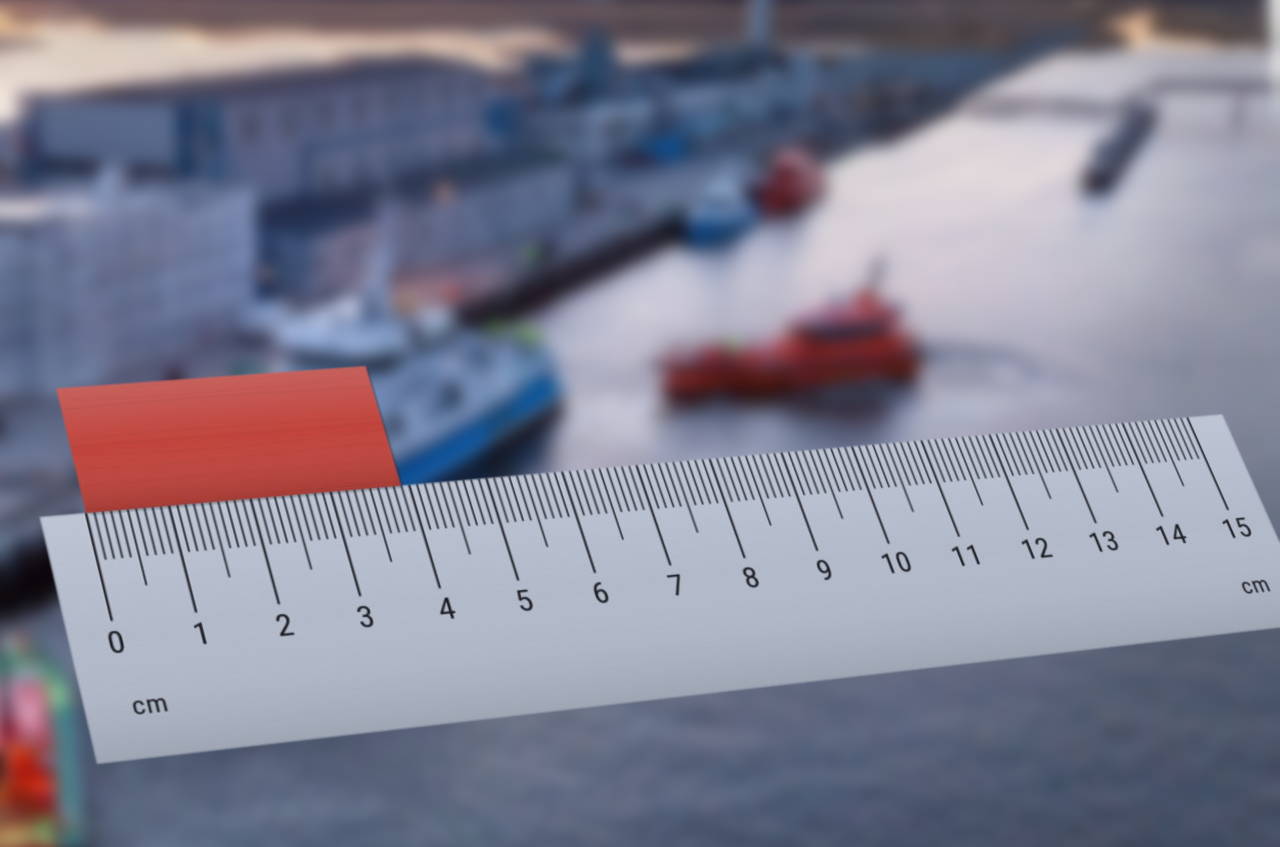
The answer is 3.9 cm
